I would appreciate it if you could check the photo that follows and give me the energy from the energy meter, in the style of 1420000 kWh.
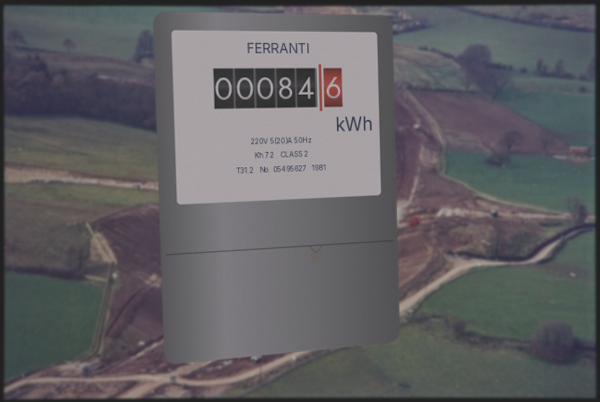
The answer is 84.6 kWh
